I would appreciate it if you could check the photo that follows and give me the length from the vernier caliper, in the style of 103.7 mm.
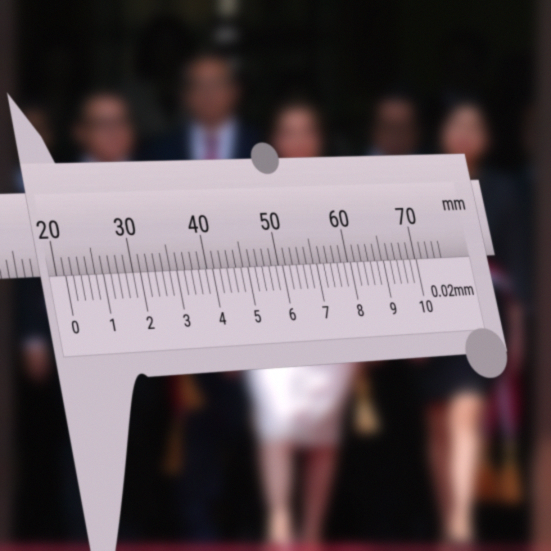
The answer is 21.2 mm
